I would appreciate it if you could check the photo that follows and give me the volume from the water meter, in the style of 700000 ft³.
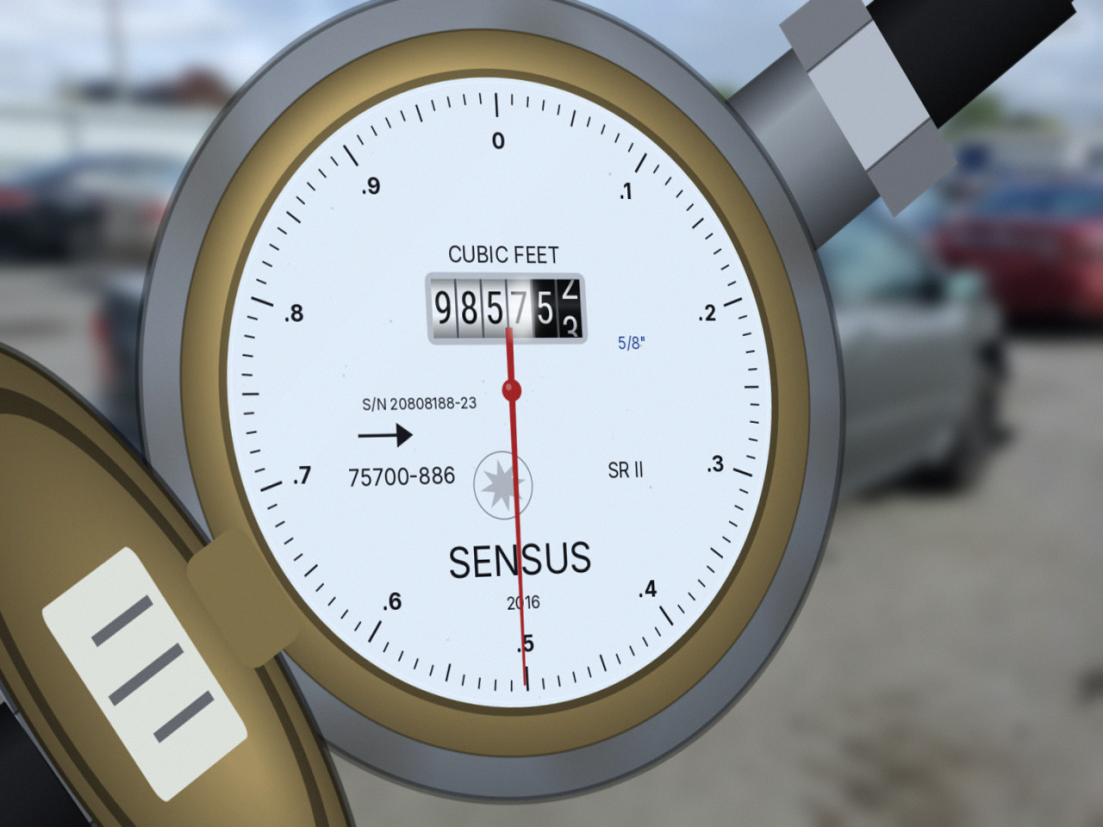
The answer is 985752.50 ft³
